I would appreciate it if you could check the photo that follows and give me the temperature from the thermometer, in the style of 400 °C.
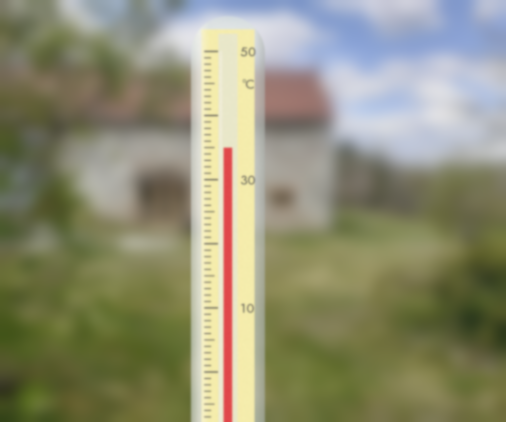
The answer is 35 °C
